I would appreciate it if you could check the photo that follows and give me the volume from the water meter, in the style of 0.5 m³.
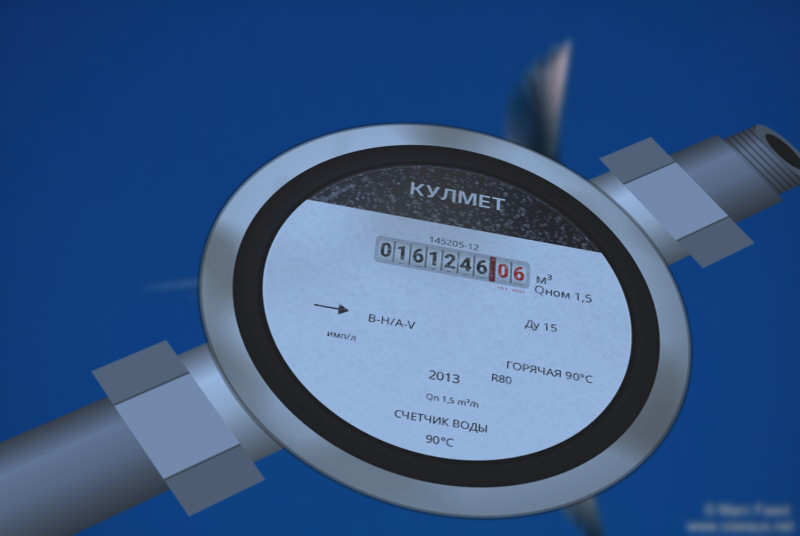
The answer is 161246.06 m³
